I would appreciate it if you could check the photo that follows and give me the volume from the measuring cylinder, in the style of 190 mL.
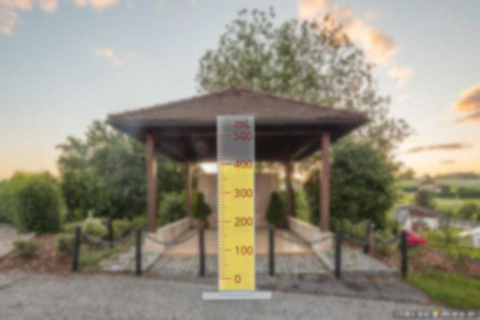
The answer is 400 mL
